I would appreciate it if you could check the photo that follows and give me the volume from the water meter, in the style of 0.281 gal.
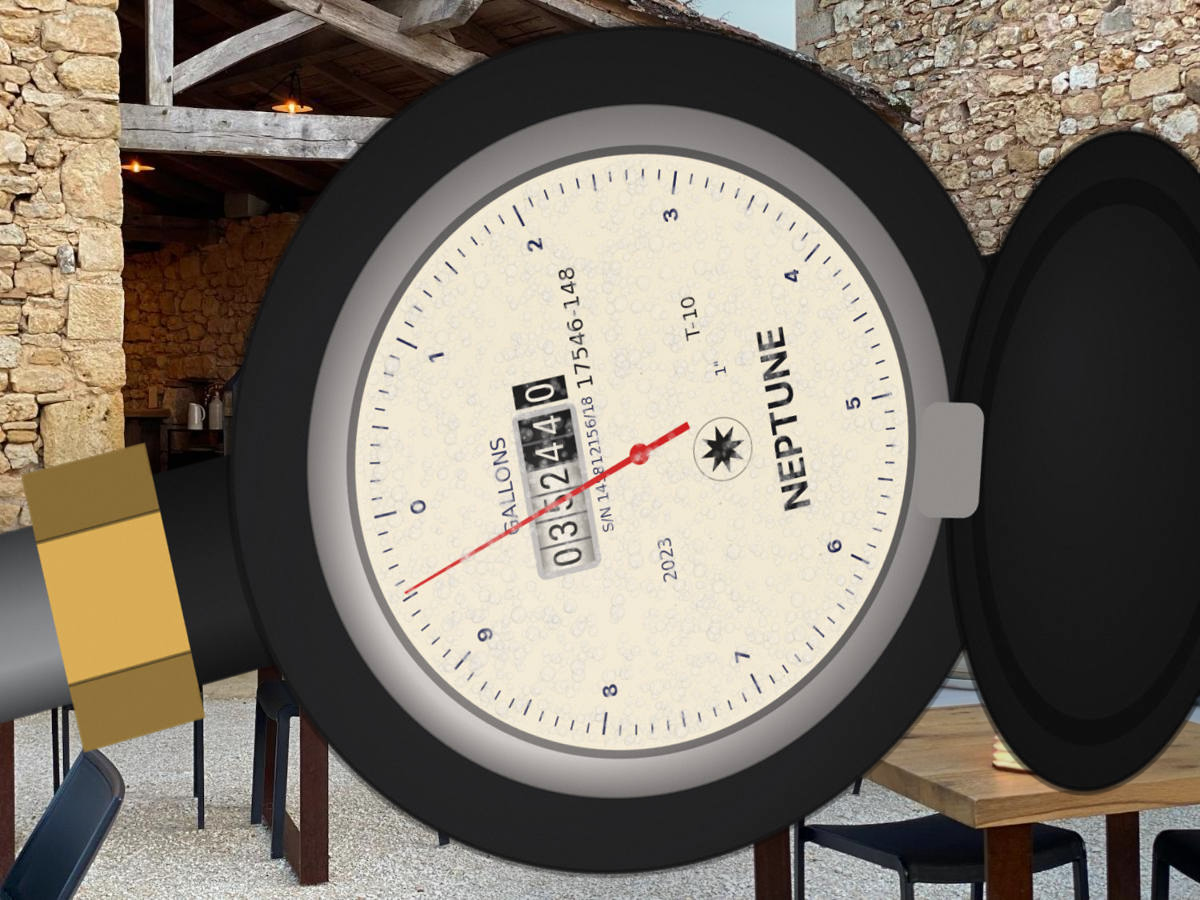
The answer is 352439.5 gal
